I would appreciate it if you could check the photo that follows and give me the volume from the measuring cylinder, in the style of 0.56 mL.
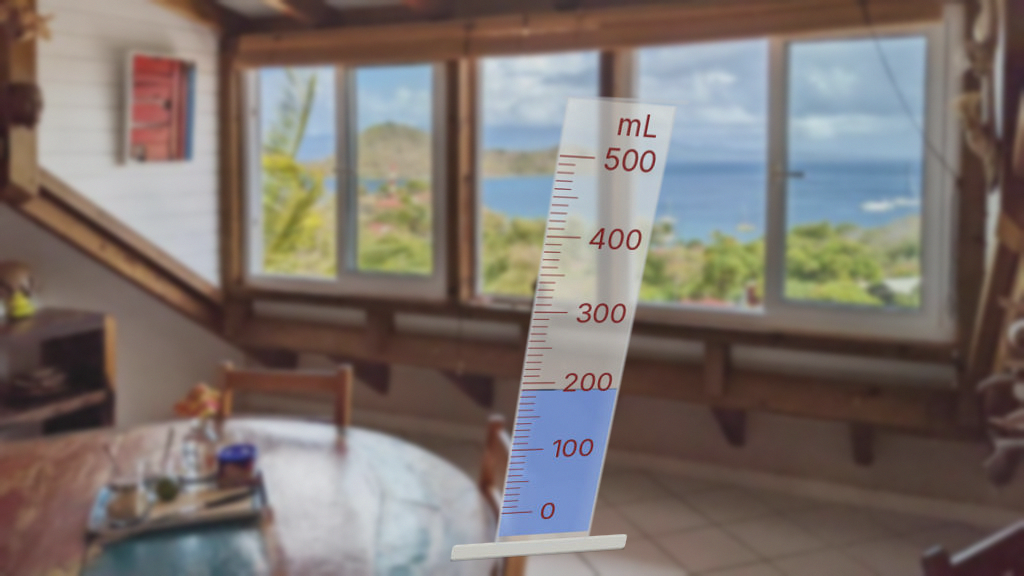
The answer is 190 mL
